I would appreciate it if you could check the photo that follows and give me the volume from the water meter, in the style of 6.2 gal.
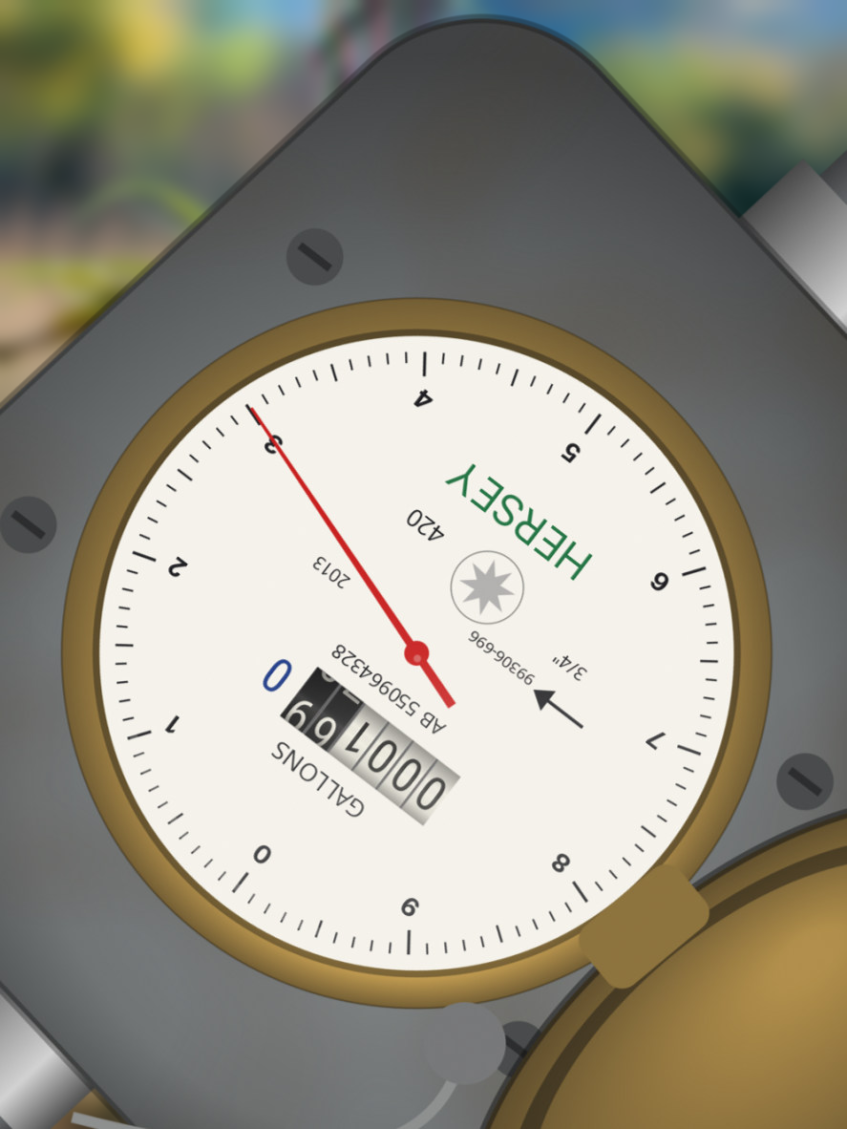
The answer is 1693.0 gal
